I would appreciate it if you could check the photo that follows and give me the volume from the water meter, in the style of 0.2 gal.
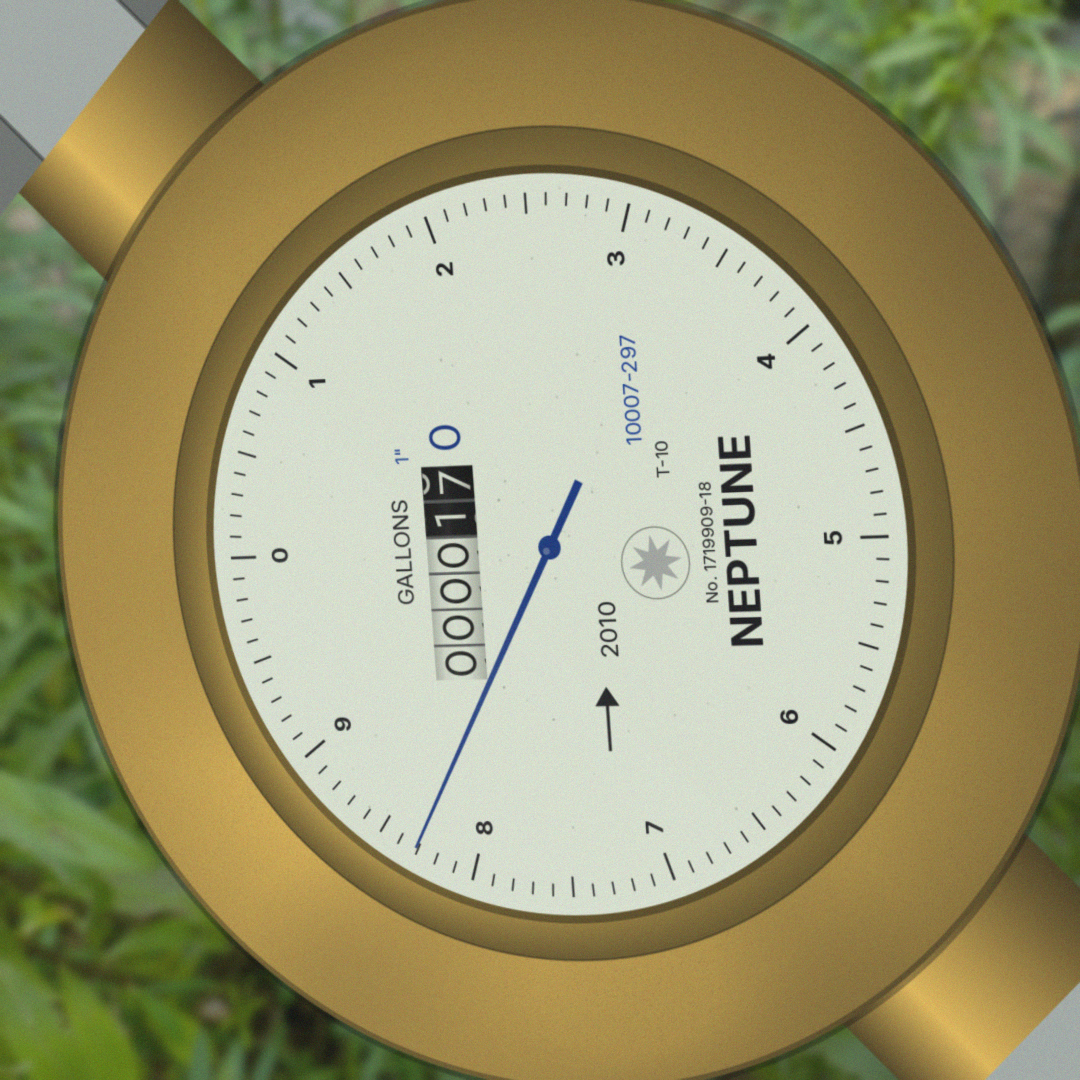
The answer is 168.3 gal
